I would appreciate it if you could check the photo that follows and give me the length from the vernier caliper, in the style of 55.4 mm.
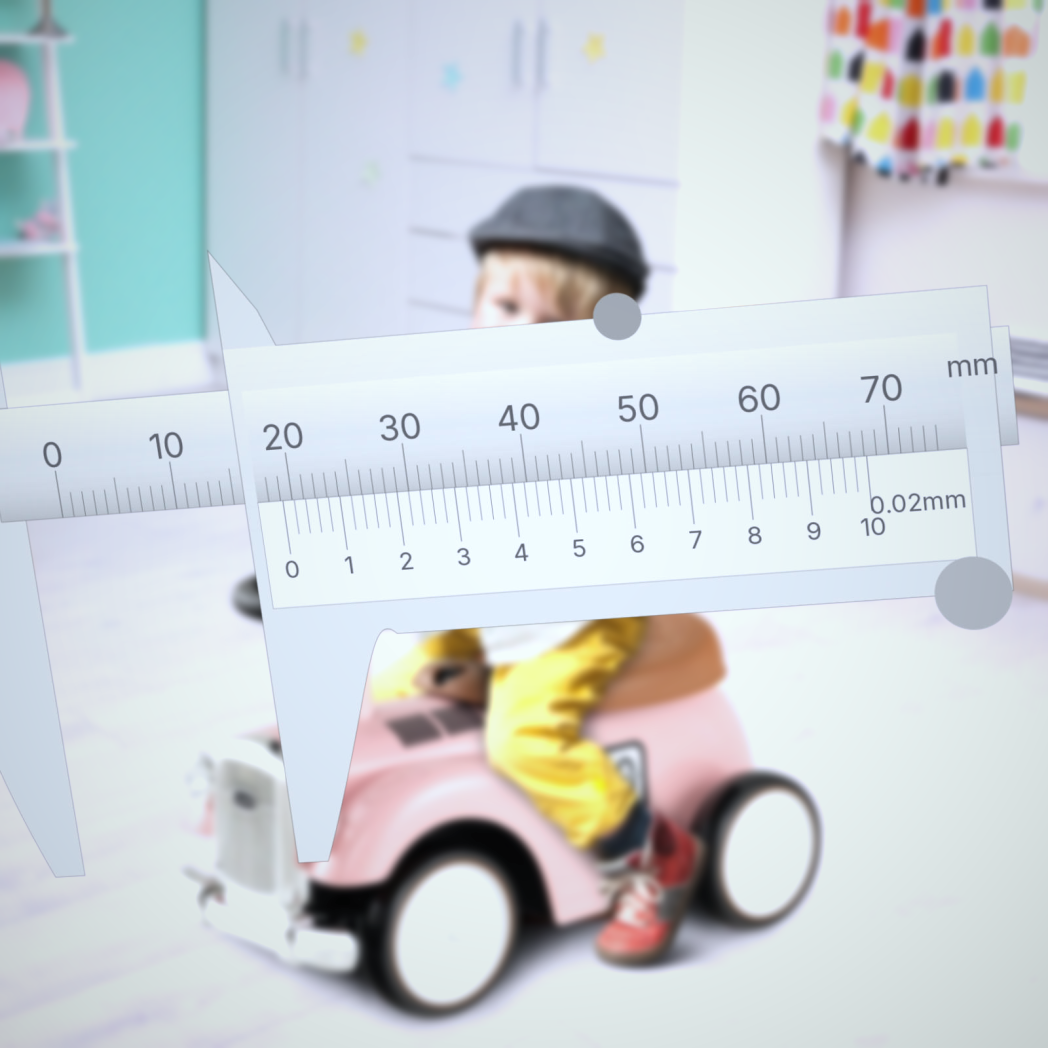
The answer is 19.2 mm
